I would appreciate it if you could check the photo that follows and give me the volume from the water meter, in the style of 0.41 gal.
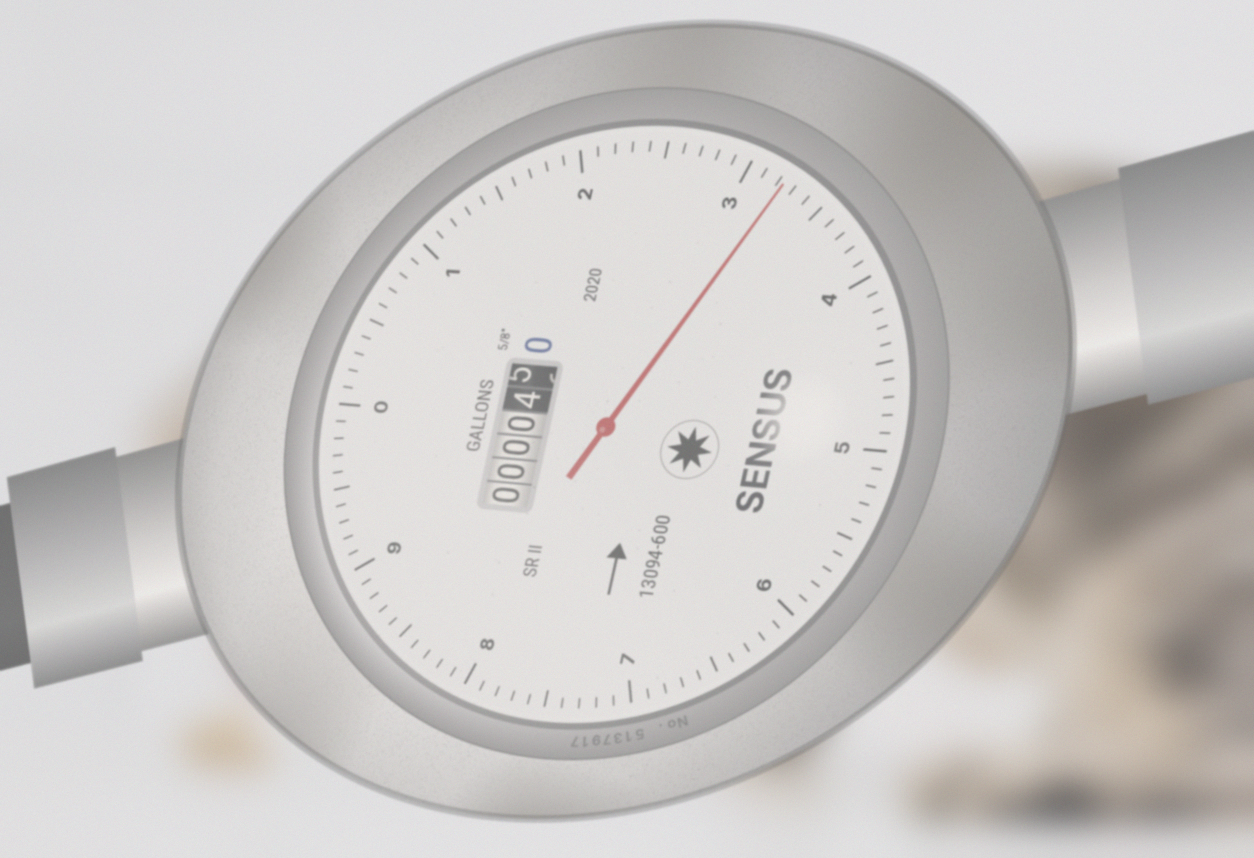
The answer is 453.2 gal
